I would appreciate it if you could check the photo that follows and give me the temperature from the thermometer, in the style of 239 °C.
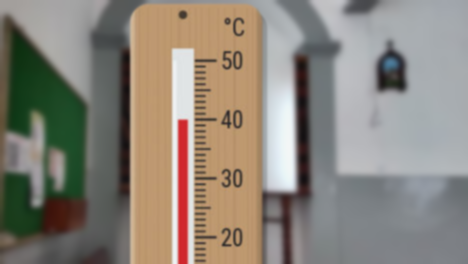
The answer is 40 °C
